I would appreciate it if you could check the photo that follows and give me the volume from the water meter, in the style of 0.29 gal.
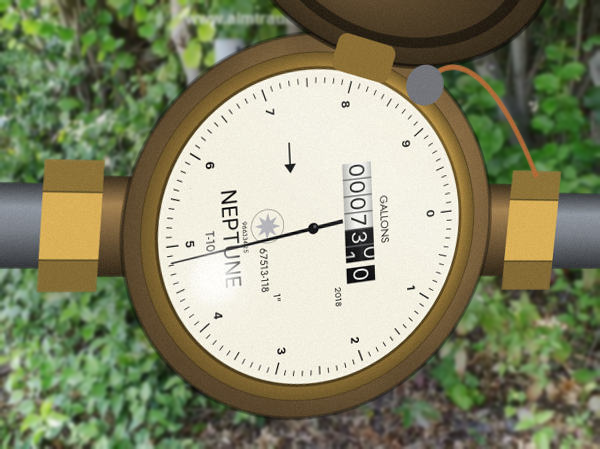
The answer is 7304.8 gal
